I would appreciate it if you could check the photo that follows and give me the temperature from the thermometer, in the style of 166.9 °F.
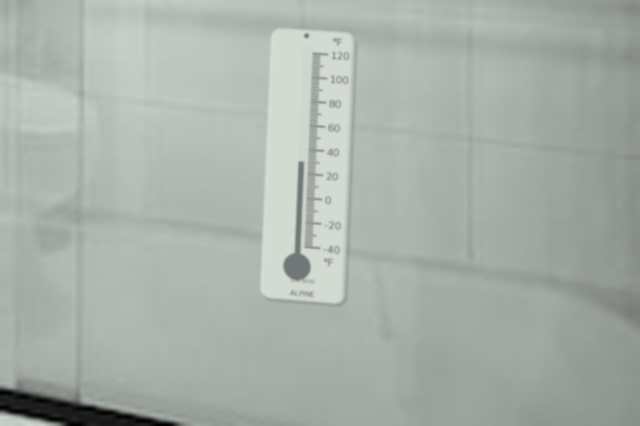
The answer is 30 °F
